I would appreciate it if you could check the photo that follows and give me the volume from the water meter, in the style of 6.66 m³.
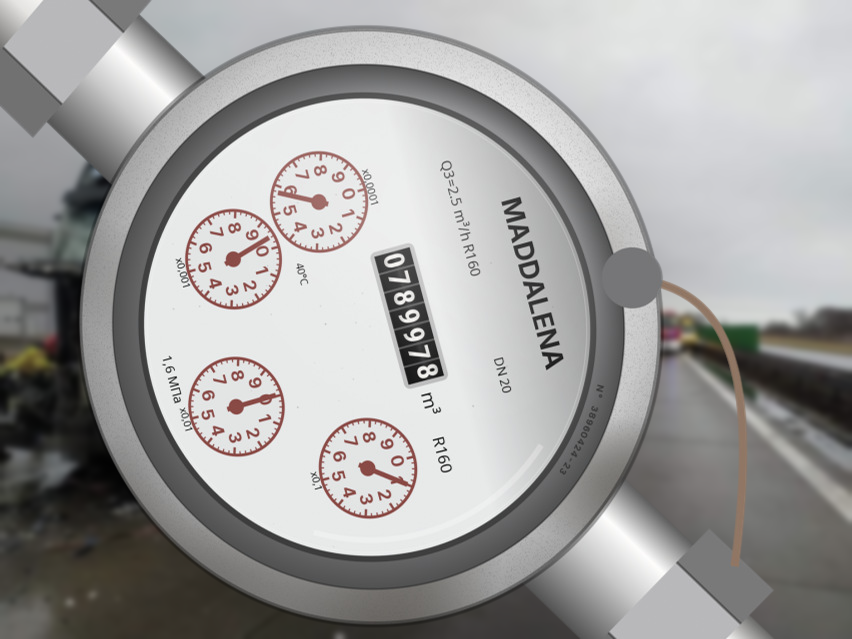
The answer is 789978.0995 m³
